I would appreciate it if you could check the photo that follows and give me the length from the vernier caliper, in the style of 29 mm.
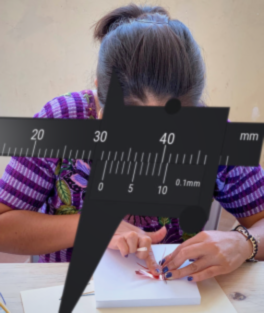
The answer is 31.8 mm
